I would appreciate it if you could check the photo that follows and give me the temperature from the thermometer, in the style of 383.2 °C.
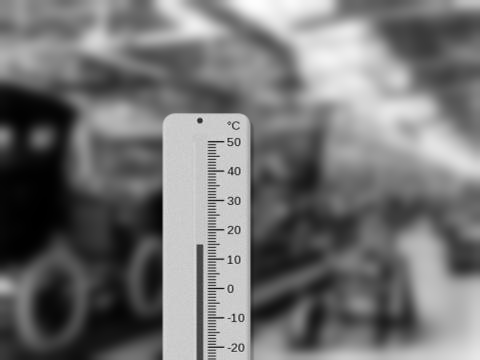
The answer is 15 °C
